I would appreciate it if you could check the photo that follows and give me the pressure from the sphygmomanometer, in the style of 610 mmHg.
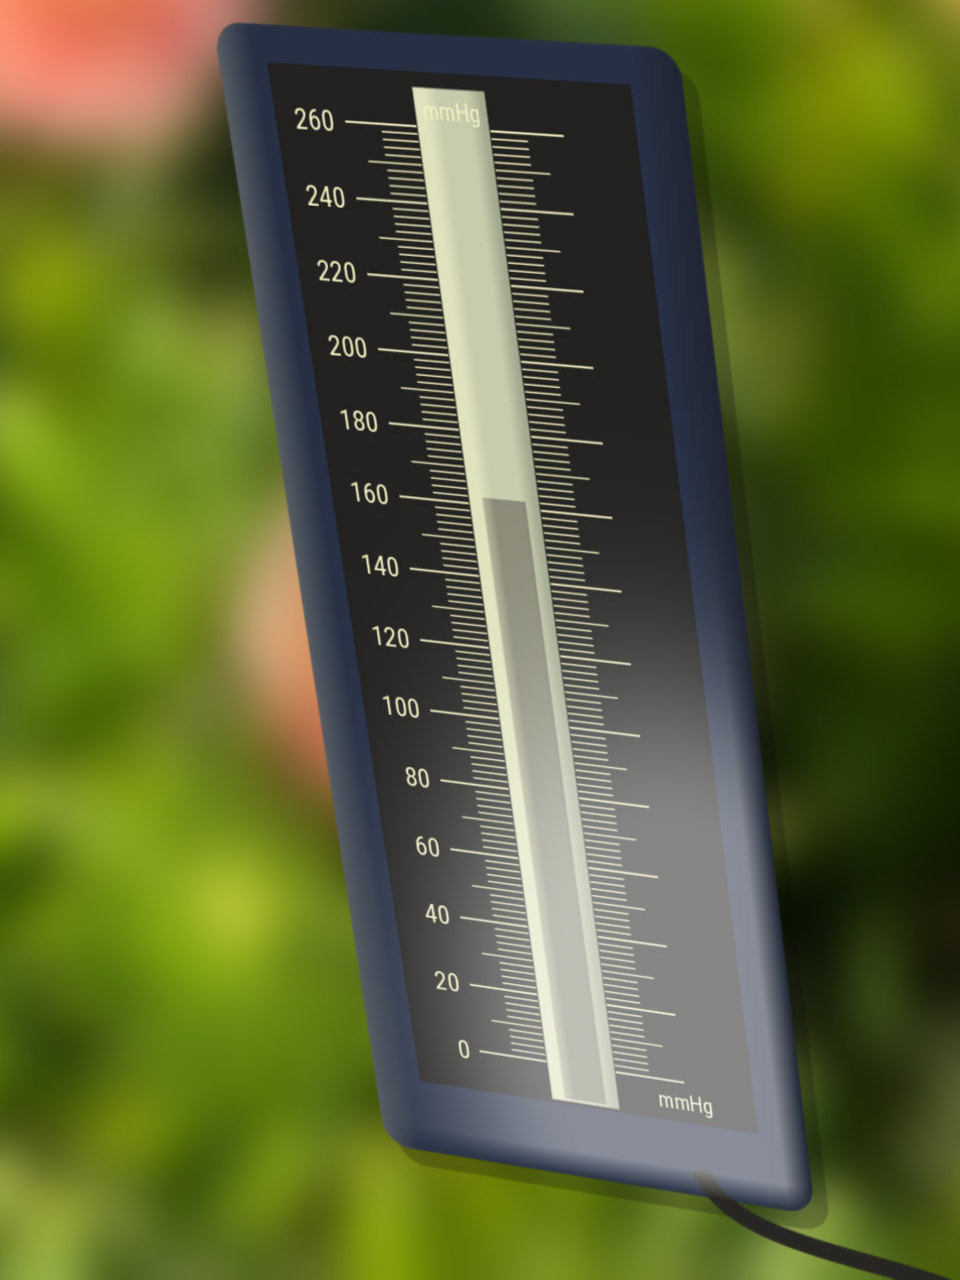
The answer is 162 mmHg
